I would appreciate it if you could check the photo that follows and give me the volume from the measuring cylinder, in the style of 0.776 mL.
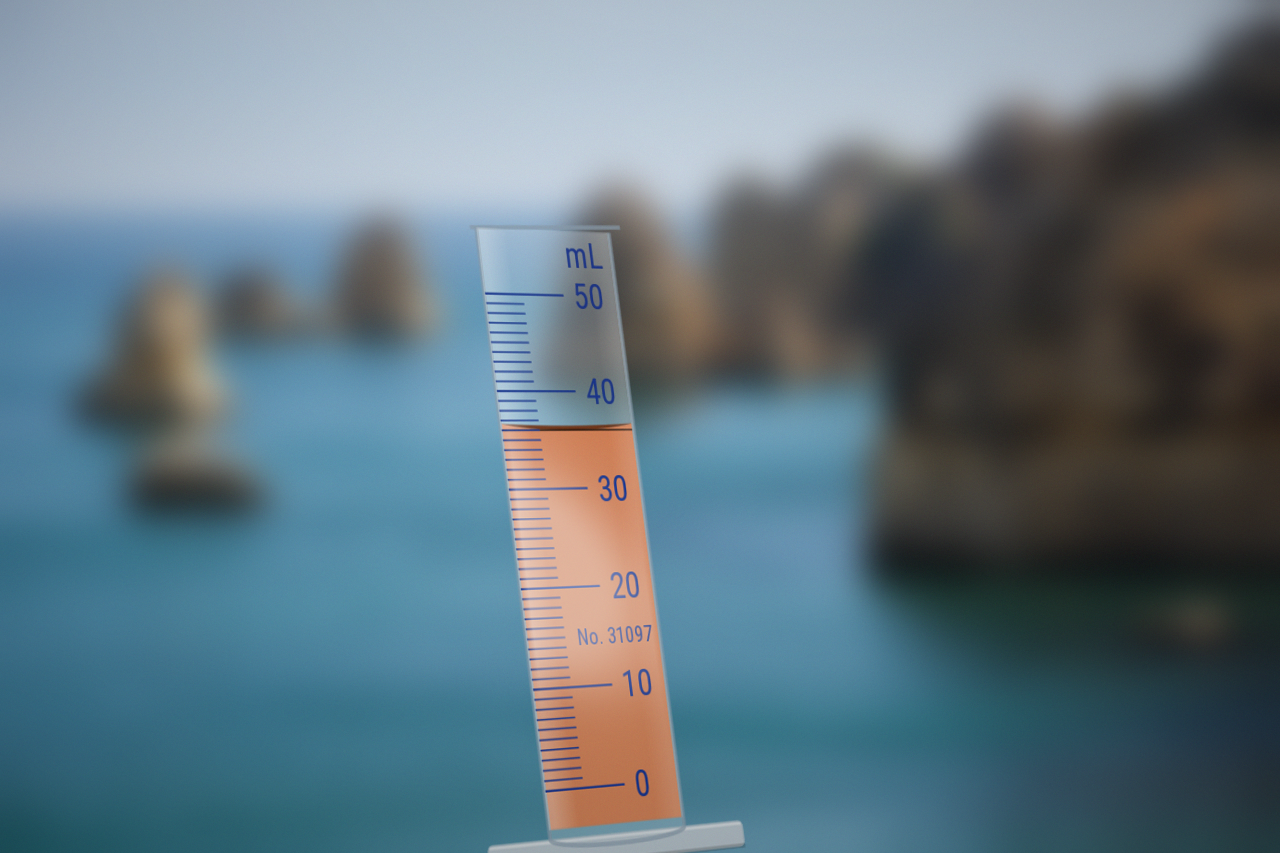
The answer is 36 mL
